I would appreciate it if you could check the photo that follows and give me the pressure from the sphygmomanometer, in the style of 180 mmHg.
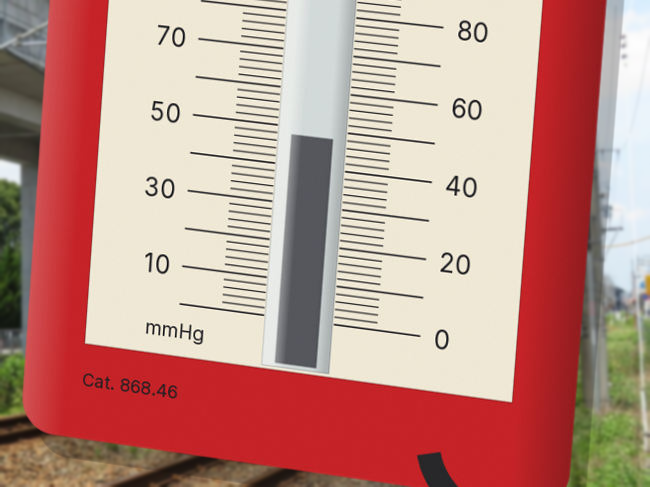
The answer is 48 mmHg
